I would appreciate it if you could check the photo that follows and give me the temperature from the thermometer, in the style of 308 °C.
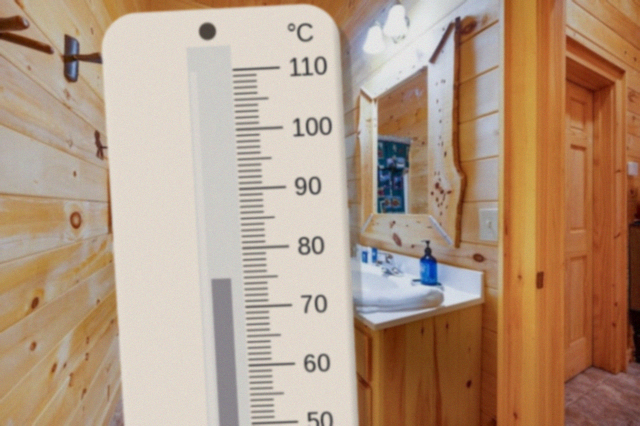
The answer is 75 °C
